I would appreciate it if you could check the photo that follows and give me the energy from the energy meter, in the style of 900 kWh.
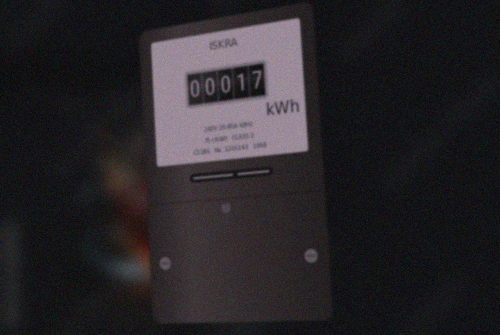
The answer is 17 kWh
